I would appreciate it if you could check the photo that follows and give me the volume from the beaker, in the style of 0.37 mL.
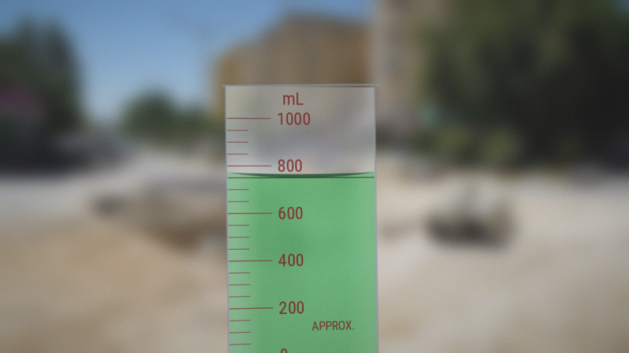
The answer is 750 mL
